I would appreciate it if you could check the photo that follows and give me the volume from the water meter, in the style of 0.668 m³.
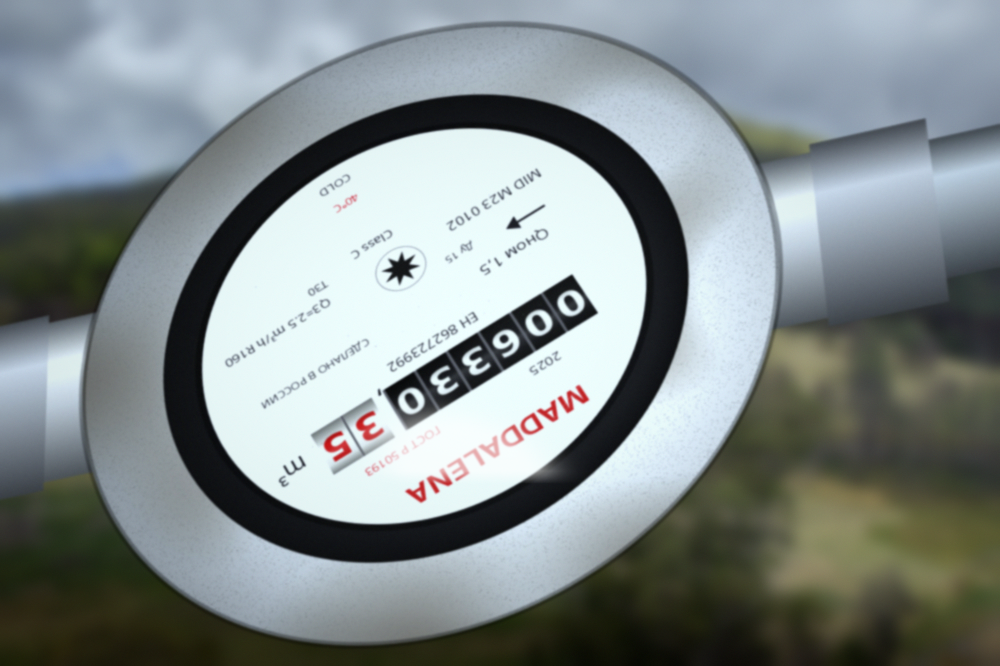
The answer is 6330.35 m³
